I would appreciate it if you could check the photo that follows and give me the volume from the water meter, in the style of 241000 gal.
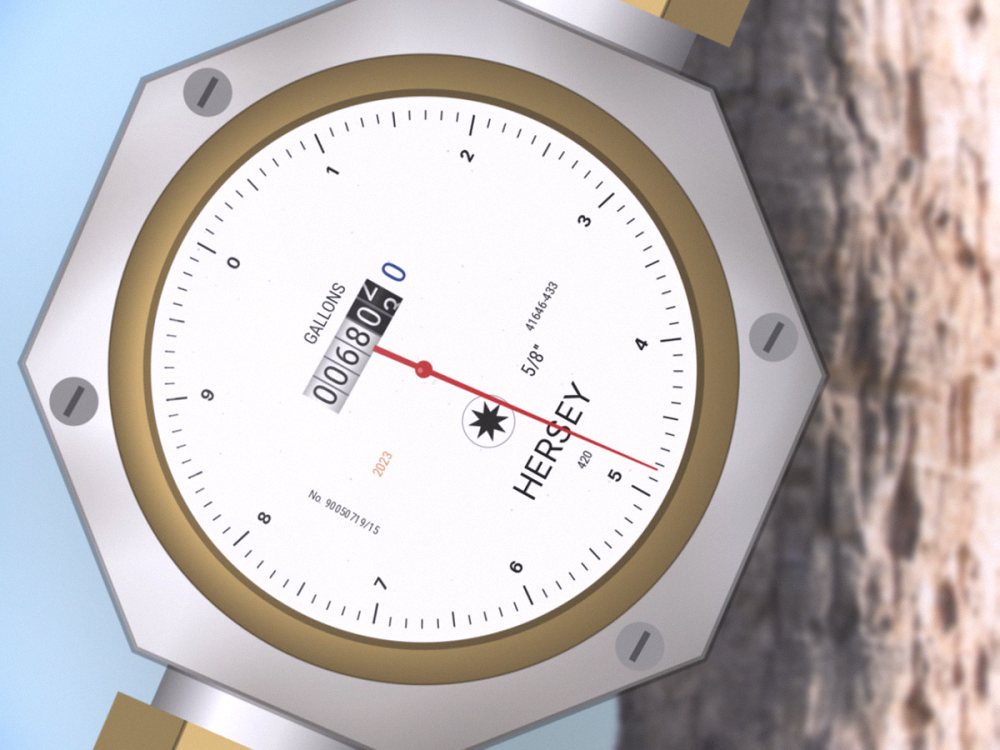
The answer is 68024.8 gal
